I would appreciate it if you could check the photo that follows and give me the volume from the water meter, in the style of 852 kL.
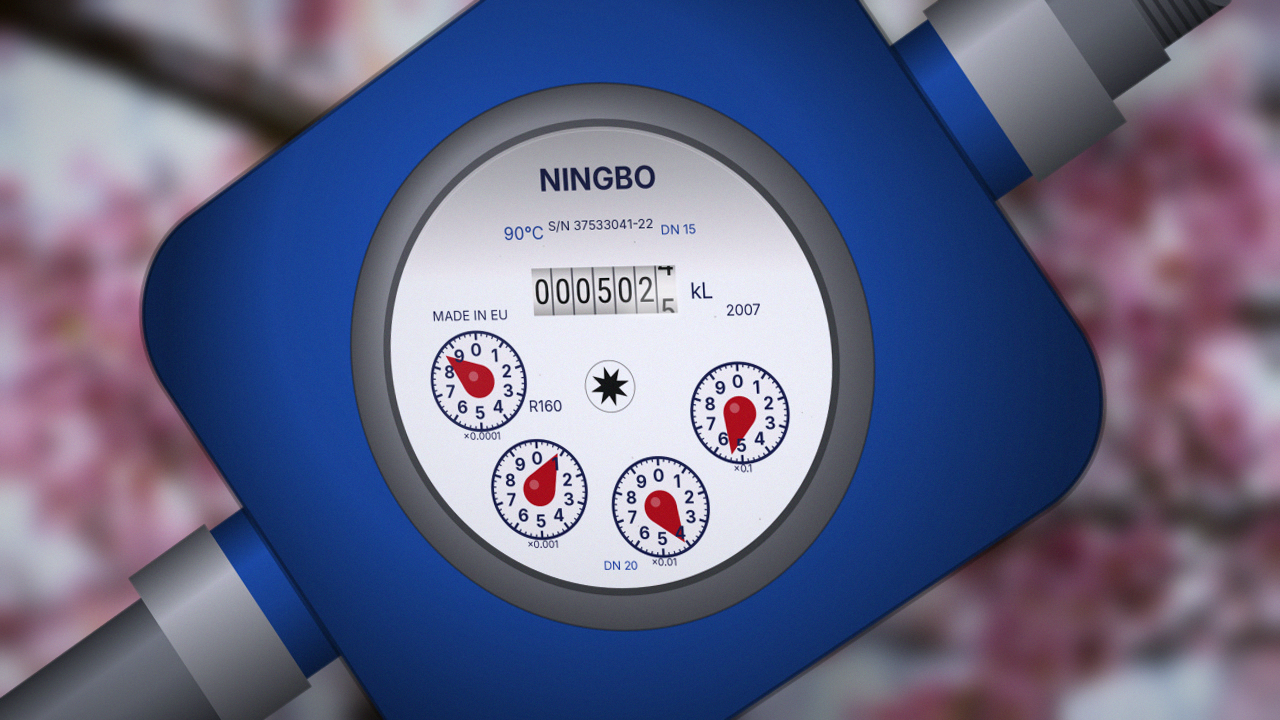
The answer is 5024.5408 kL
